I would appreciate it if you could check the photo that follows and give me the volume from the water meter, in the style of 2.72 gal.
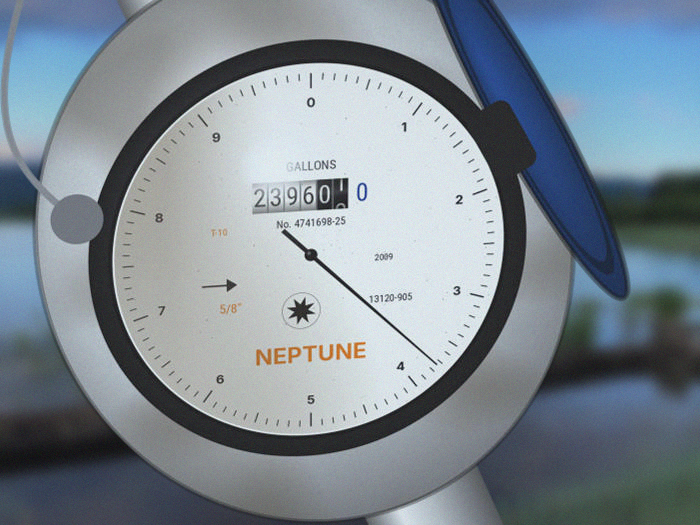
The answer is 2396013.7 gal
